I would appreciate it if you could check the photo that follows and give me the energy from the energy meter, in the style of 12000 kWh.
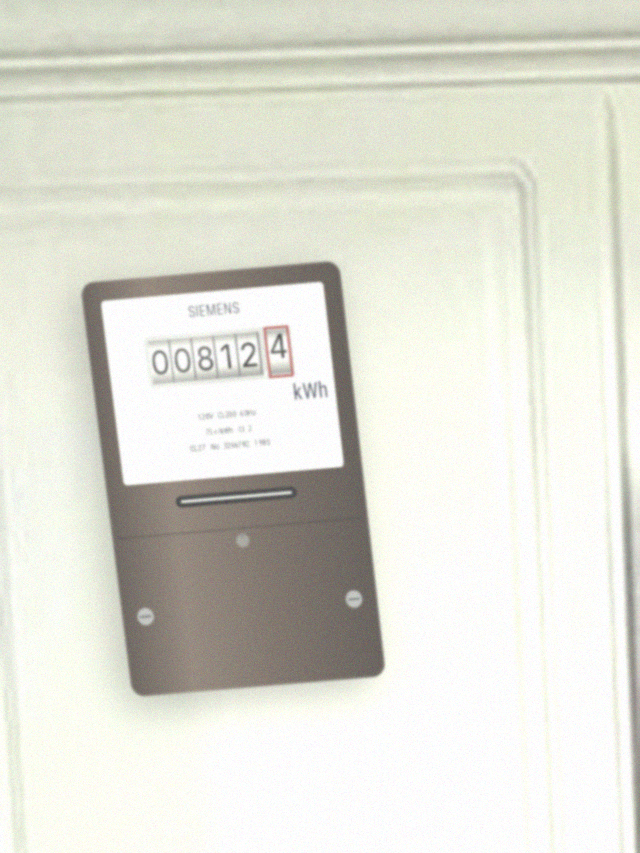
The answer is 812.4 kWh
